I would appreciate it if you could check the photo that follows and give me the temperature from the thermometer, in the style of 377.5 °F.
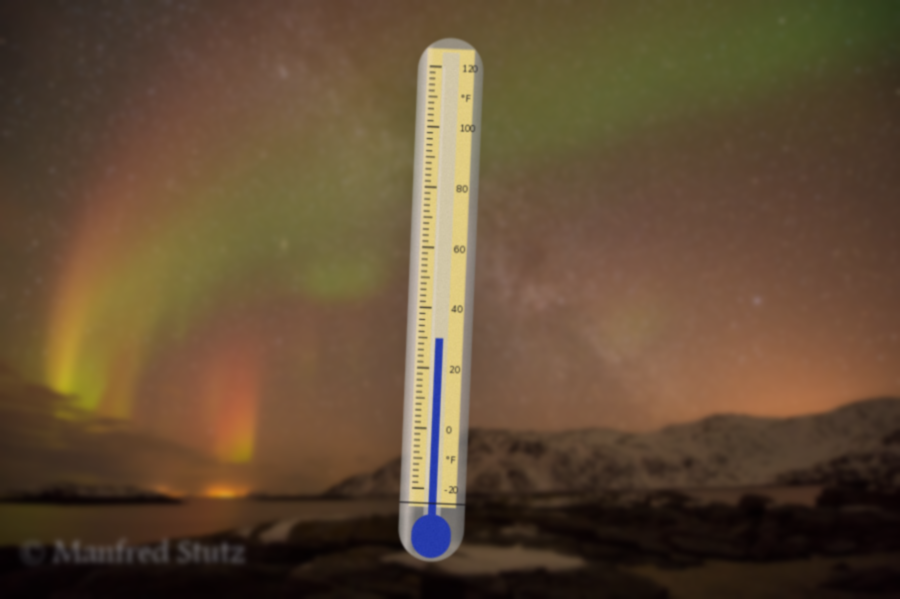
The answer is 30 °F
